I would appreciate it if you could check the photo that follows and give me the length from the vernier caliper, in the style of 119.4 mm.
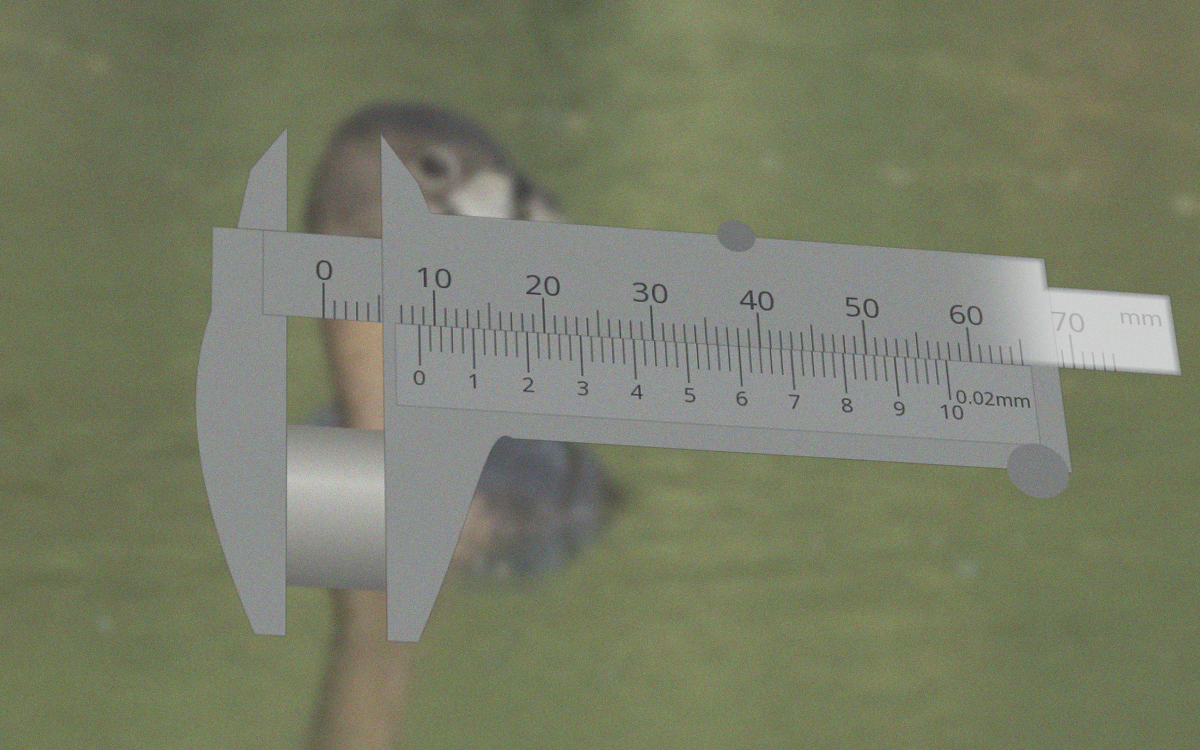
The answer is 8.6 mm
